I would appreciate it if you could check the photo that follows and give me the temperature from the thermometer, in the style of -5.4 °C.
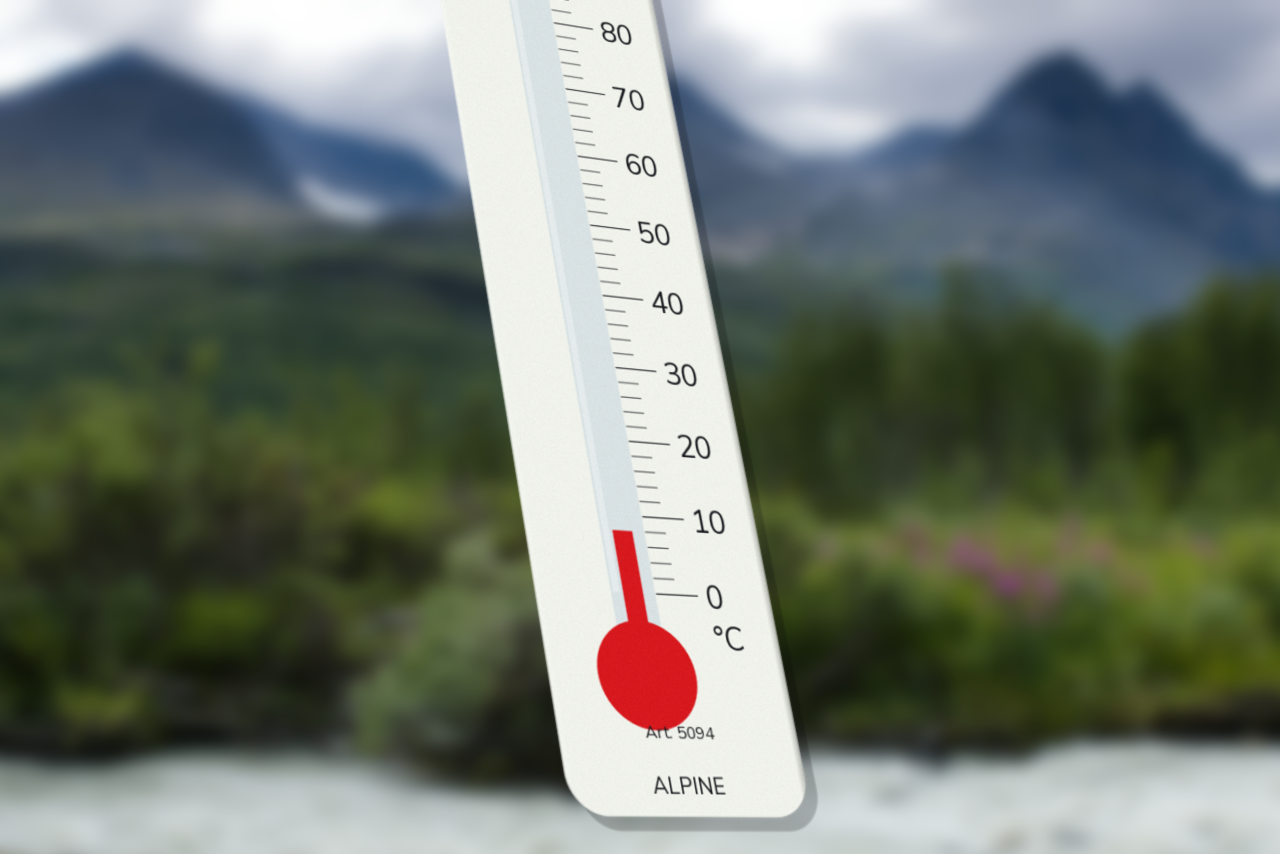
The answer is 8 °C
